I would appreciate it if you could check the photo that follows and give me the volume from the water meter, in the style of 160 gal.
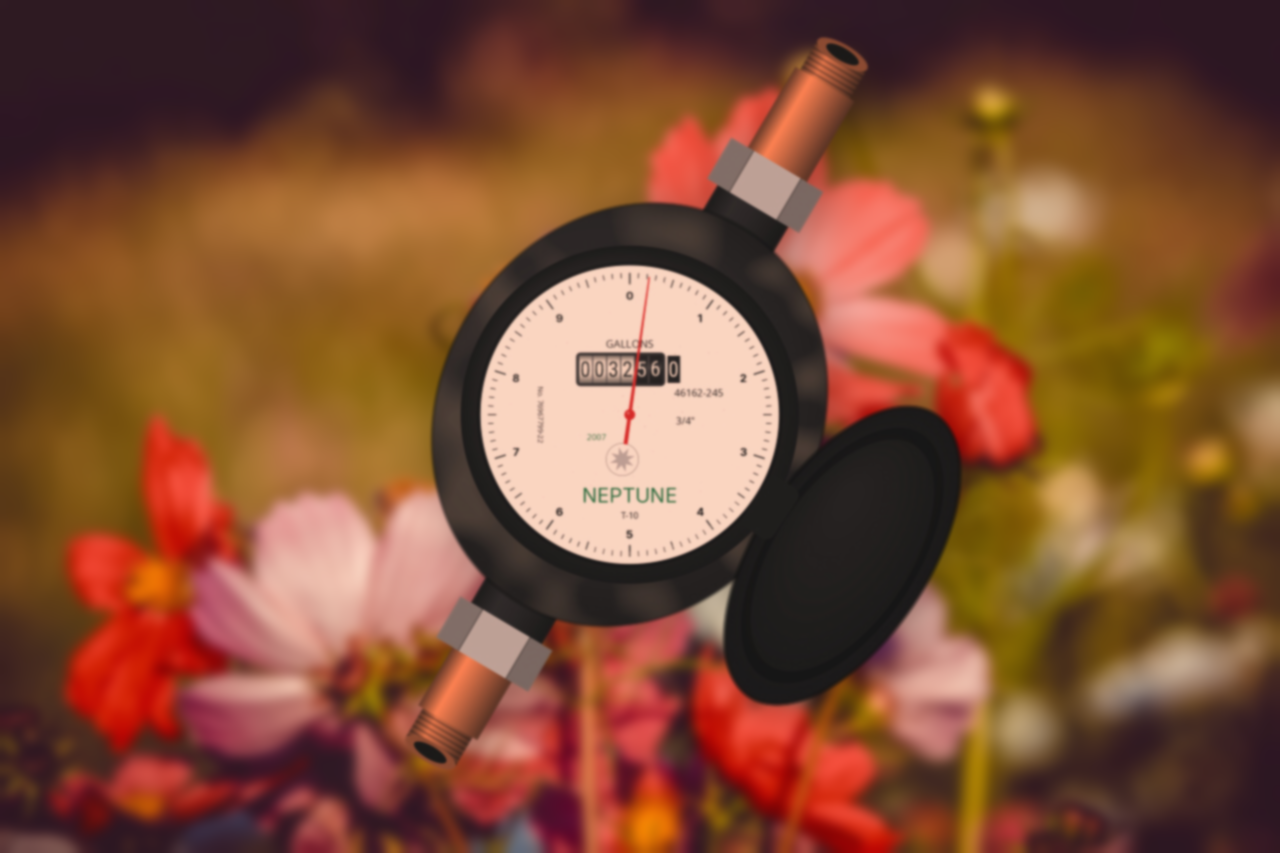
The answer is 32560.2 gal
